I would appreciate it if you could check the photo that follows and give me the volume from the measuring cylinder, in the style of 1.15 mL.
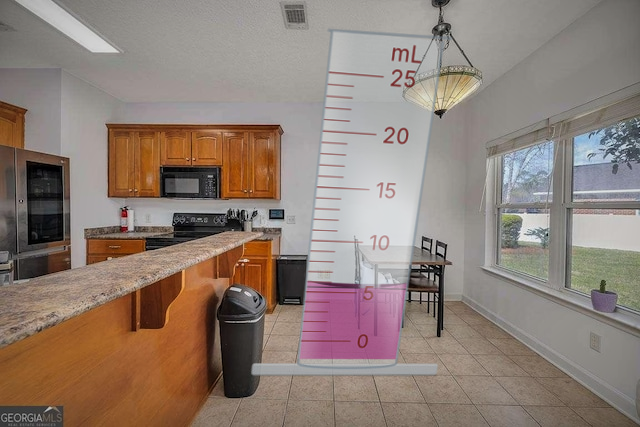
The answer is 5.5 mL
